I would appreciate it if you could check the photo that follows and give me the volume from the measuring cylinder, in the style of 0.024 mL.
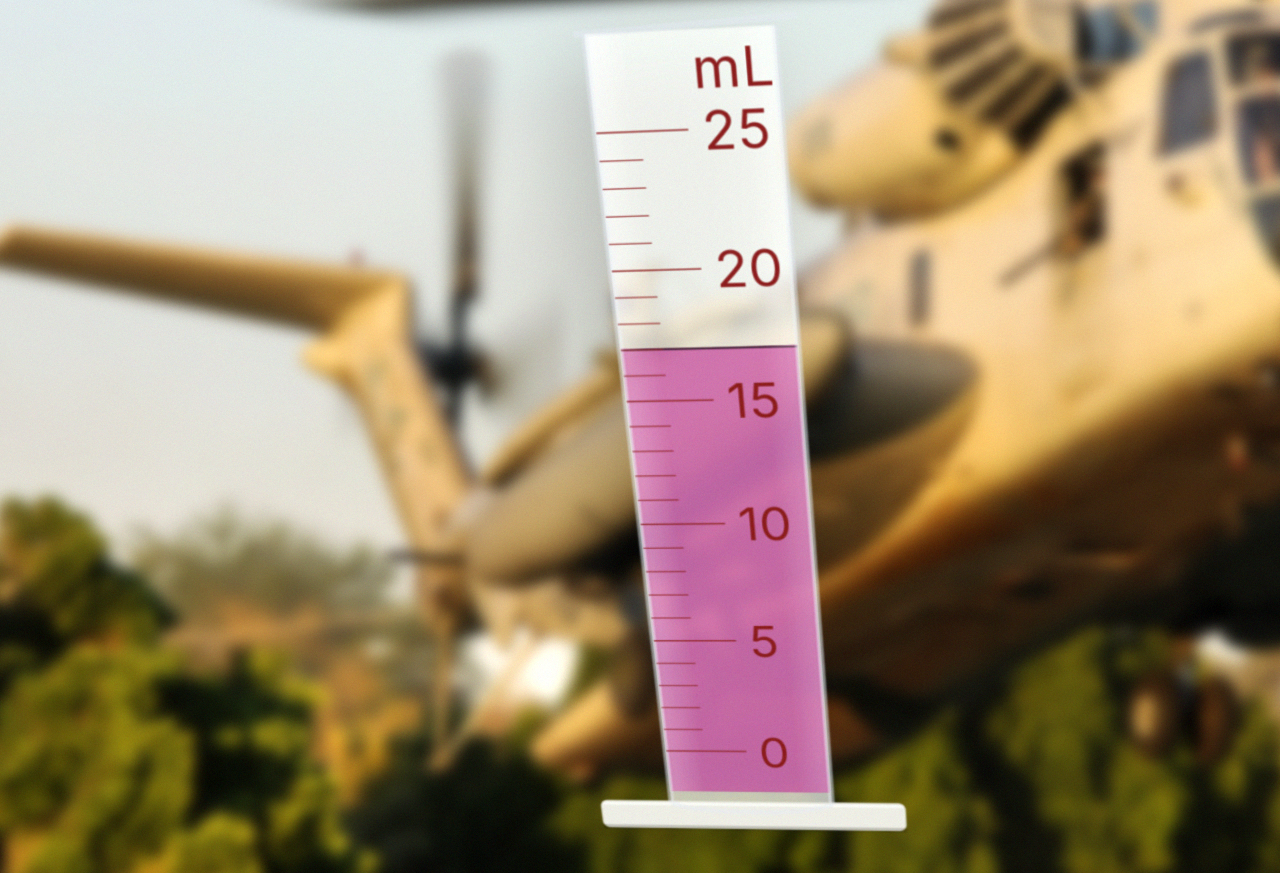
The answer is 17 mL
